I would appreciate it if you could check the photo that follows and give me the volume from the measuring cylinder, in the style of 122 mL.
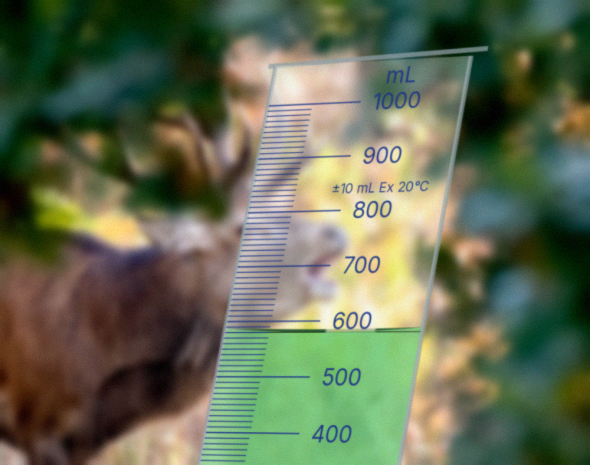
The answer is 580 mL
